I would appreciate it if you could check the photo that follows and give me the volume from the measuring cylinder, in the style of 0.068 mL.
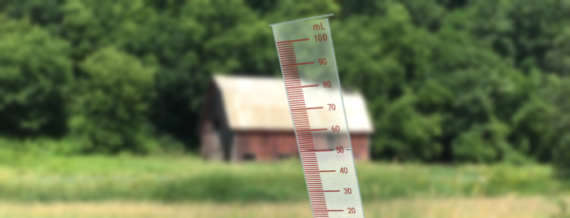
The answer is 50 mL
